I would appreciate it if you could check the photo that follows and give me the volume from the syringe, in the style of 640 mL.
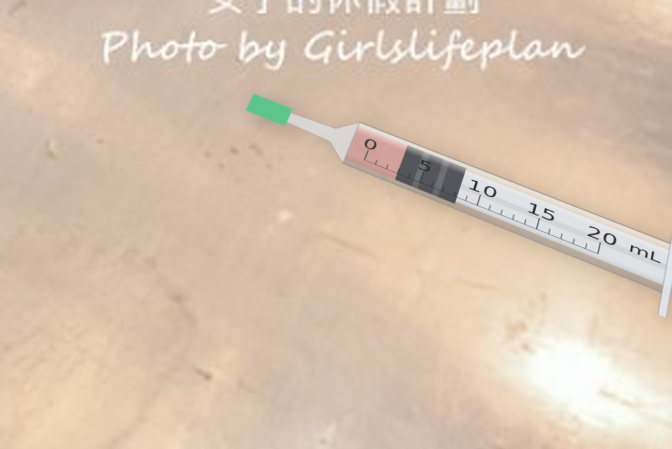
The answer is 3 mL
